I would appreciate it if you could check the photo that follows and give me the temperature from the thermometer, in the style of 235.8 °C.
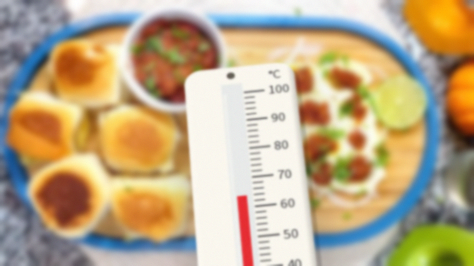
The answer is 64 °C
